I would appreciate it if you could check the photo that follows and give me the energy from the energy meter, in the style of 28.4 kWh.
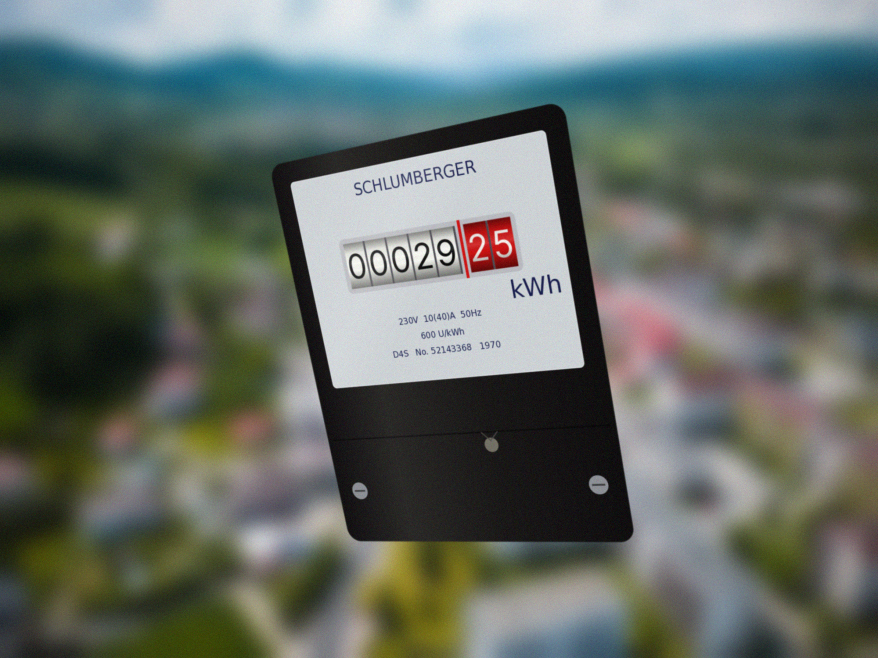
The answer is 29.25 kWh
